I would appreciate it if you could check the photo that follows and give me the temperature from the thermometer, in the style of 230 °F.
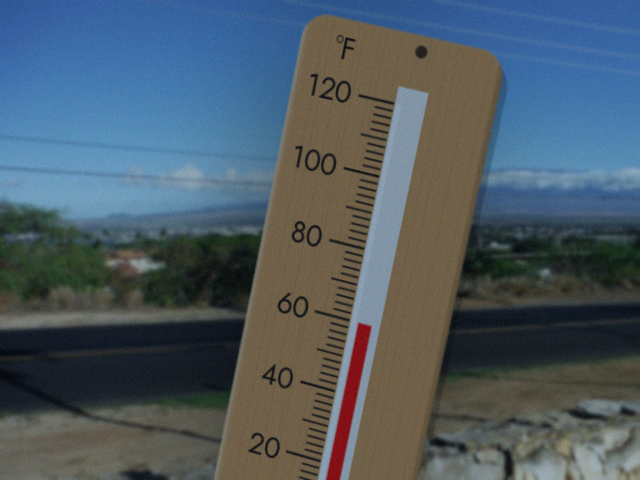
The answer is 60 °F
